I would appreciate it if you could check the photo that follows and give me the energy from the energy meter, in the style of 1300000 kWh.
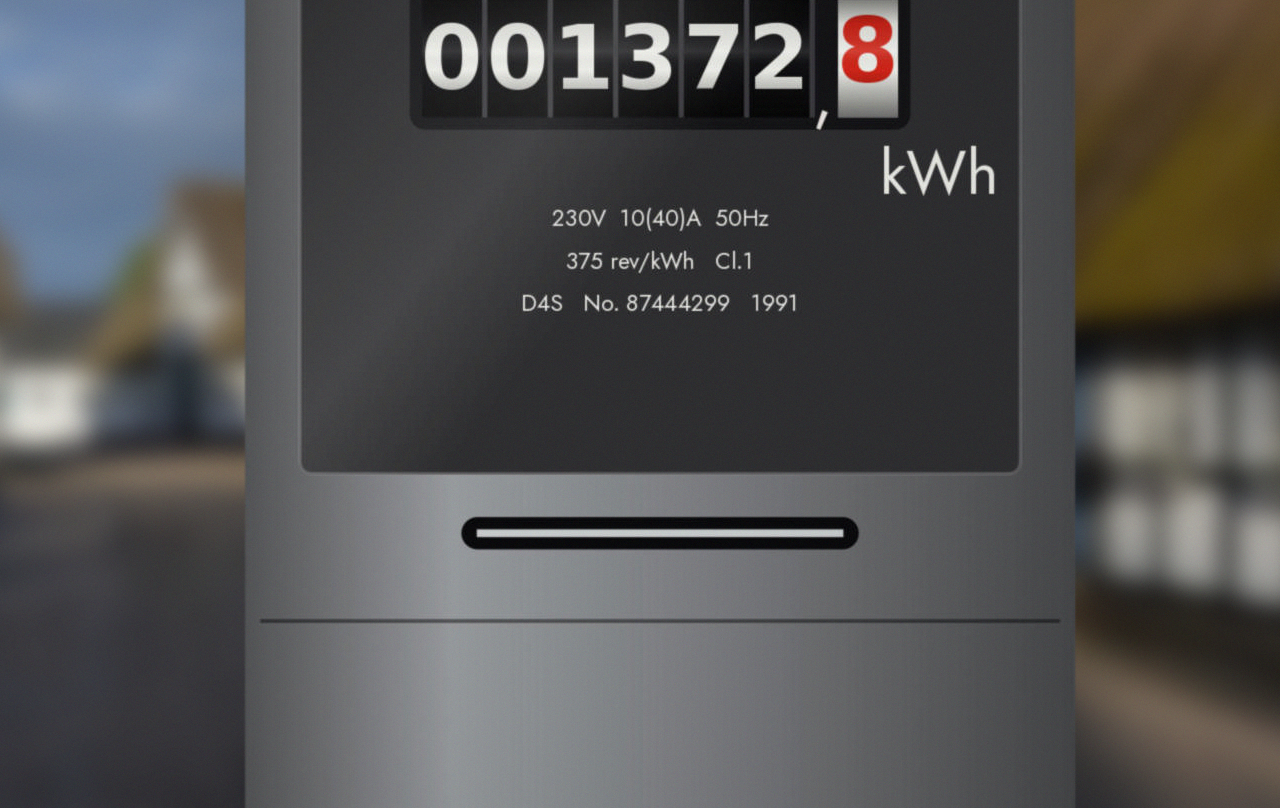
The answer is 1372.8 kWh
